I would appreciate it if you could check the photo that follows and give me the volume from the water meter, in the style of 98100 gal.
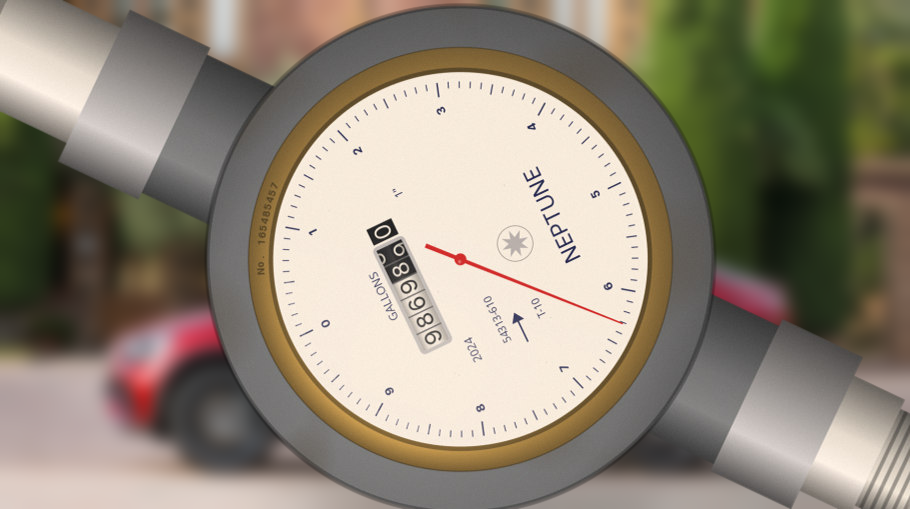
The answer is 9869886.3 gal
